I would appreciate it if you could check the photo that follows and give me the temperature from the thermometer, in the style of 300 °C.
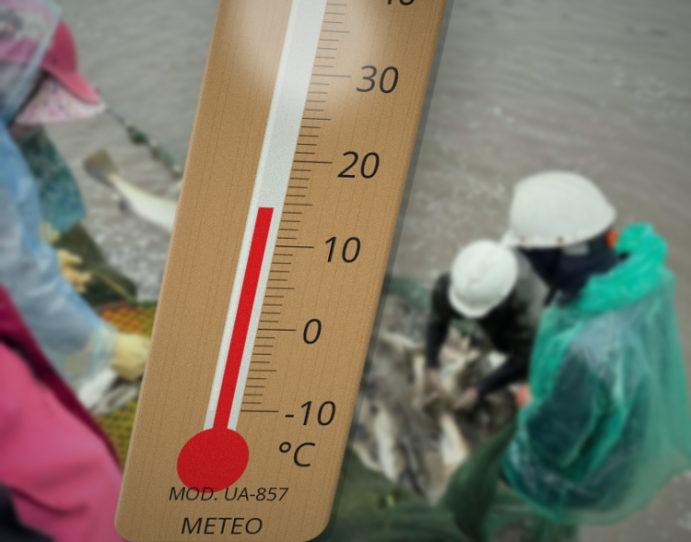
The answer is 14.5 °C
